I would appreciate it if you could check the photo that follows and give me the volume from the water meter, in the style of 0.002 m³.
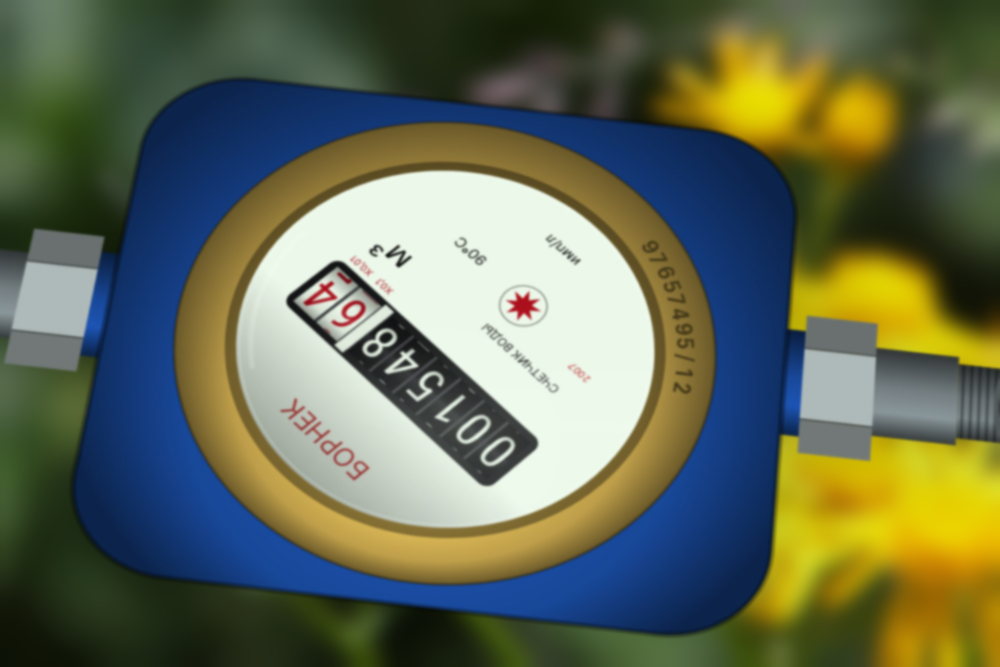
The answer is 1548.64 m³
